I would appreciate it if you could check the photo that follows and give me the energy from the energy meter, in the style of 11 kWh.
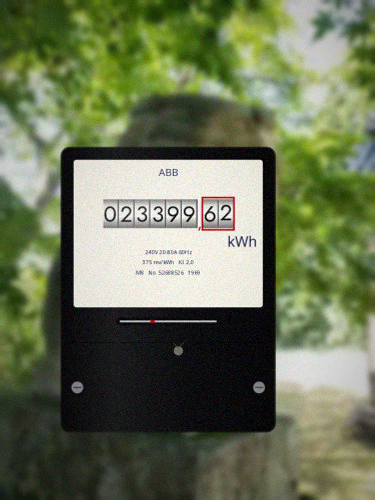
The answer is 23399.62 kWh
